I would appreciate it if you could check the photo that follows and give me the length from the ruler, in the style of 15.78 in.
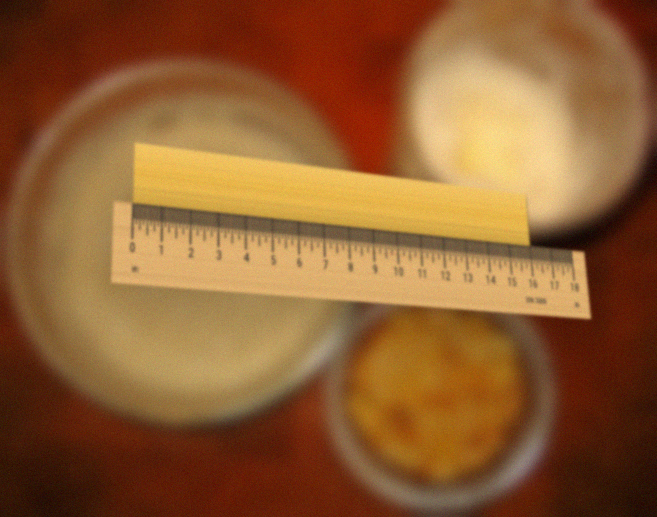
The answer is 16 in
